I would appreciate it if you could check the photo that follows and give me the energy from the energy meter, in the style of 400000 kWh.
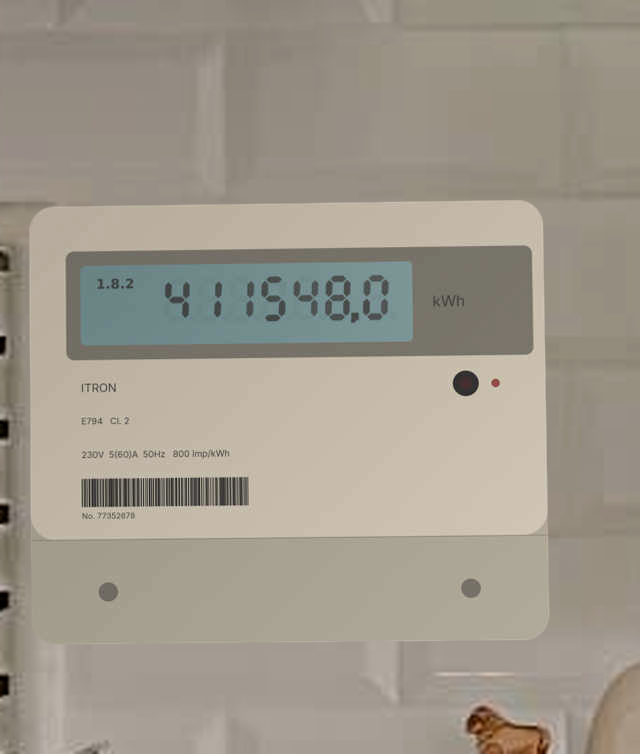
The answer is 411548.0 kWh
